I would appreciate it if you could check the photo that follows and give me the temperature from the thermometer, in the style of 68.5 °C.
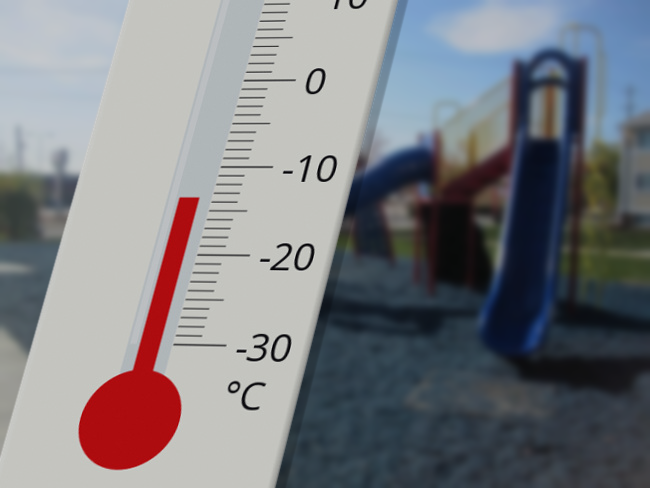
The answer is -13.5 °C
